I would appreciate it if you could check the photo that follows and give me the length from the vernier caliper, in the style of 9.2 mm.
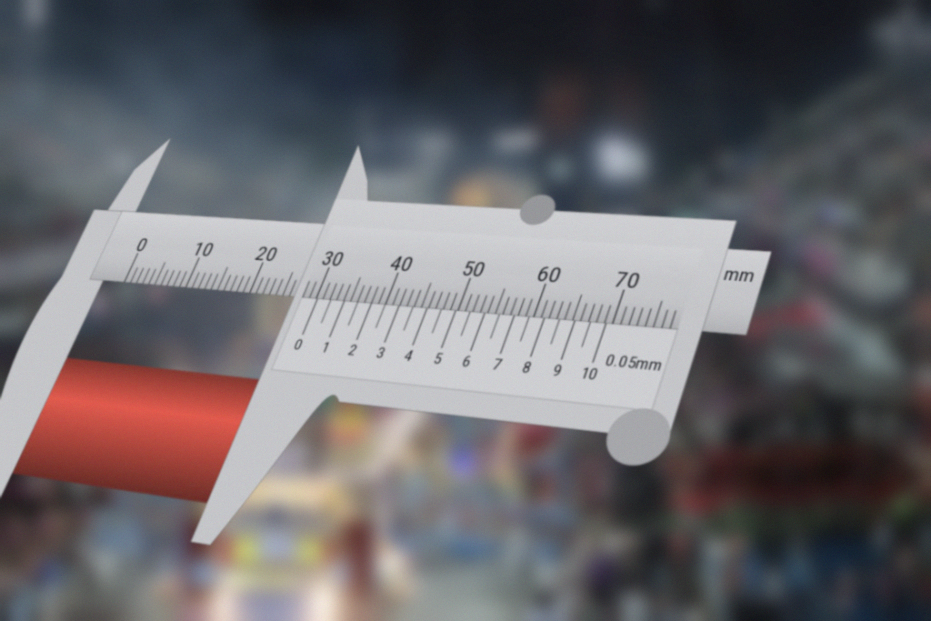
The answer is 30.2 mm
